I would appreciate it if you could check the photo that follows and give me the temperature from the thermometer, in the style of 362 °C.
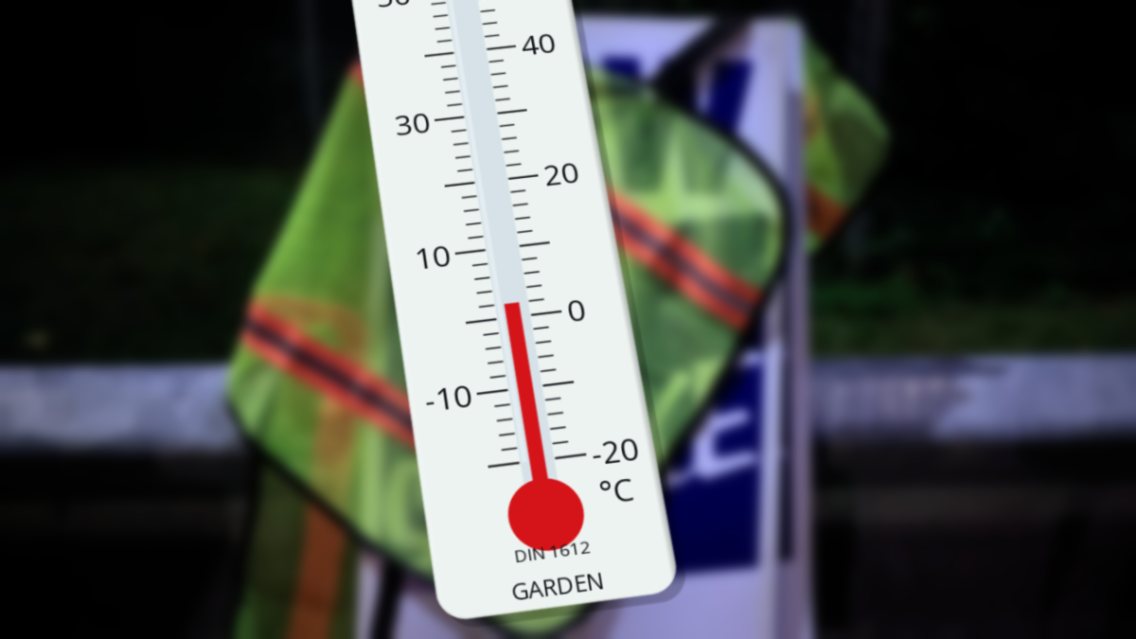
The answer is 2 °C
